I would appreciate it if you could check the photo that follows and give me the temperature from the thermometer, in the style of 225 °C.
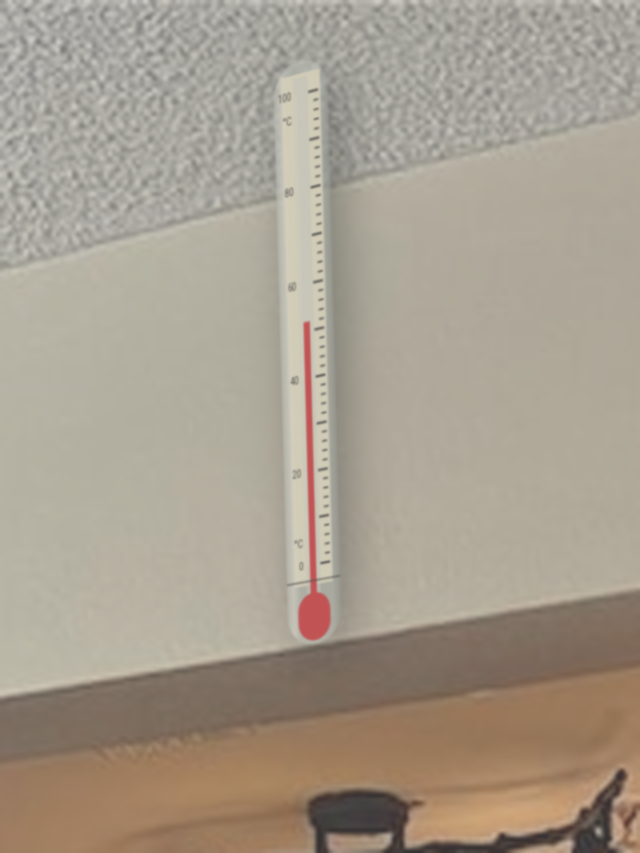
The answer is 52 °C
